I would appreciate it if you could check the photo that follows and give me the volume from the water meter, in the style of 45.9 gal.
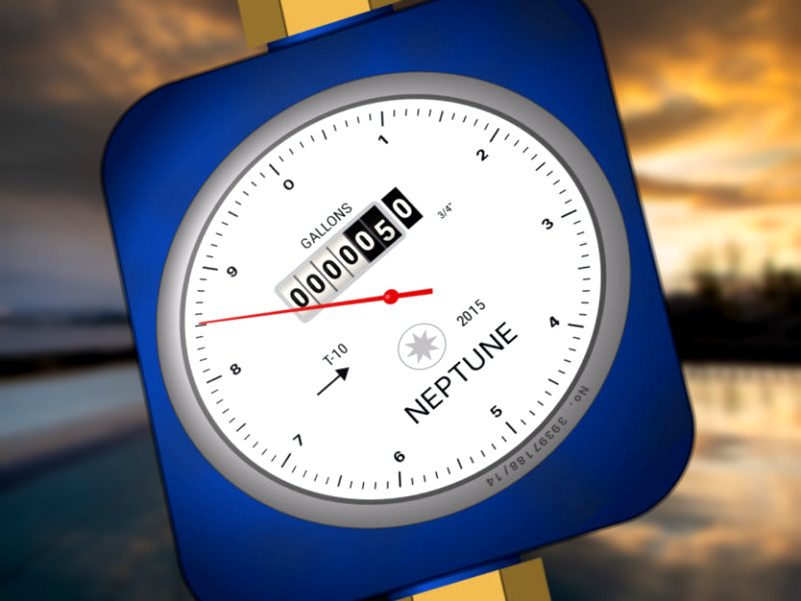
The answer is 48.5 gal
